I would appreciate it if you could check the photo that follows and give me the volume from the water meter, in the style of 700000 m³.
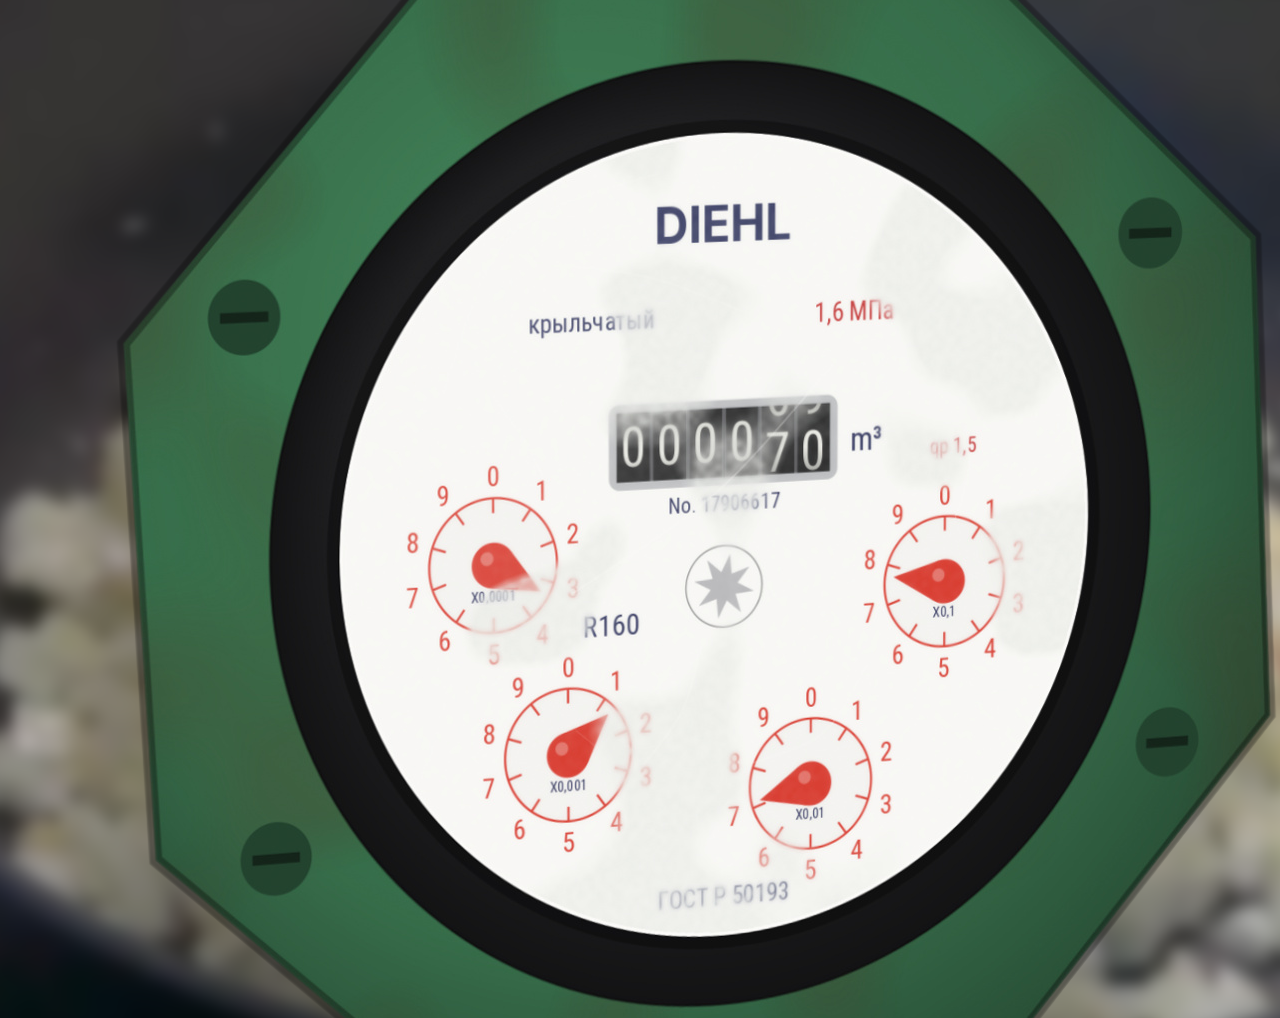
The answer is 69.7713 m³
